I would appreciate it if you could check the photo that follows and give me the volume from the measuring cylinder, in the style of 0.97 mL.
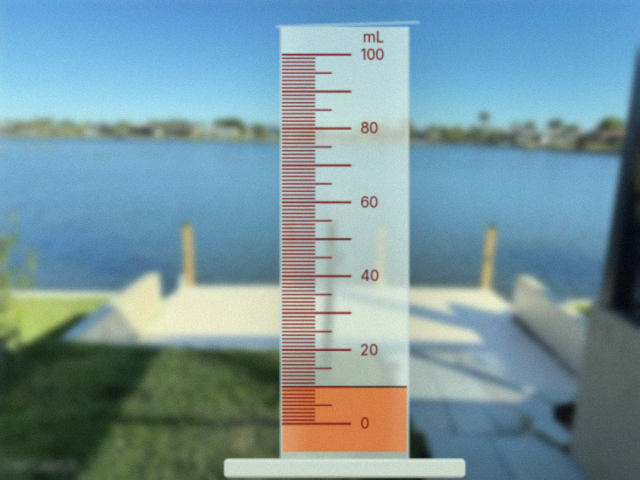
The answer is 10 mL
